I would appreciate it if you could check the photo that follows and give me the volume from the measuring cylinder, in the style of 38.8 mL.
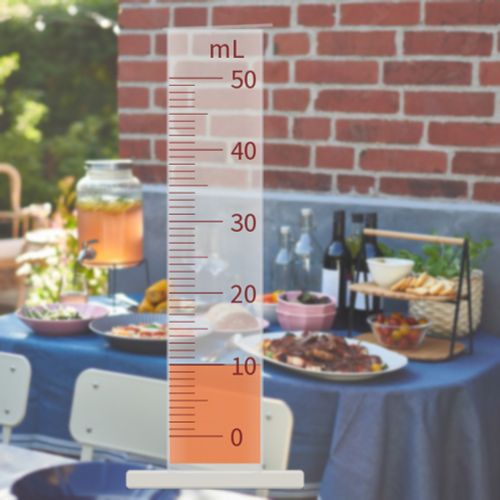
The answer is 10 mL
